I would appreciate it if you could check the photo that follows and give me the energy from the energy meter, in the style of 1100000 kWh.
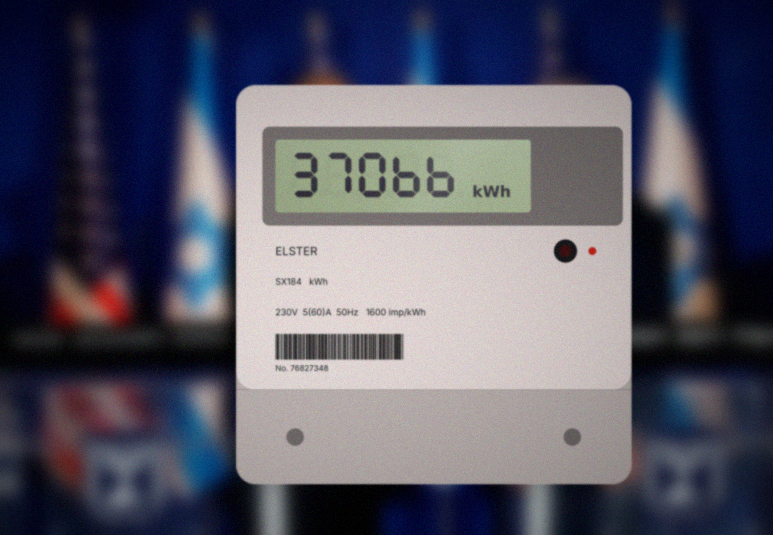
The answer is 37066 kWh
